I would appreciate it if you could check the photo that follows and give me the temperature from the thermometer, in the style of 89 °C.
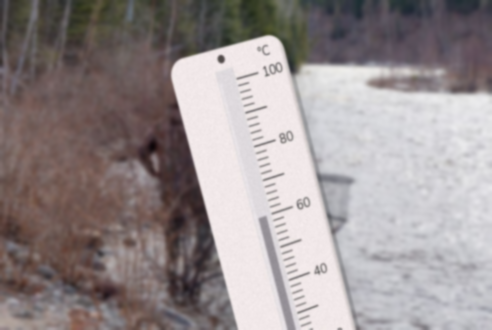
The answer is 60 °C
